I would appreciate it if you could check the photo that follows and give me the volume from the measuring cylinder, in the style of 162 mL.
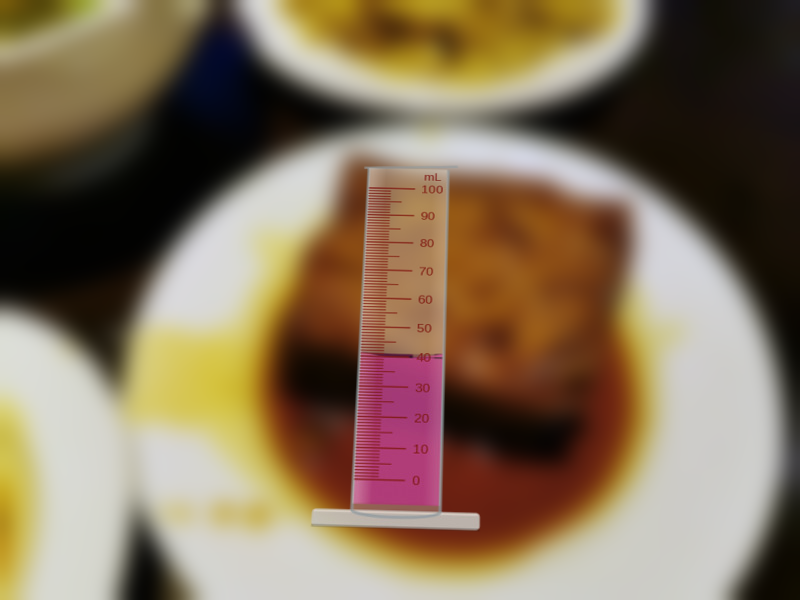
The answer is 40 mL
